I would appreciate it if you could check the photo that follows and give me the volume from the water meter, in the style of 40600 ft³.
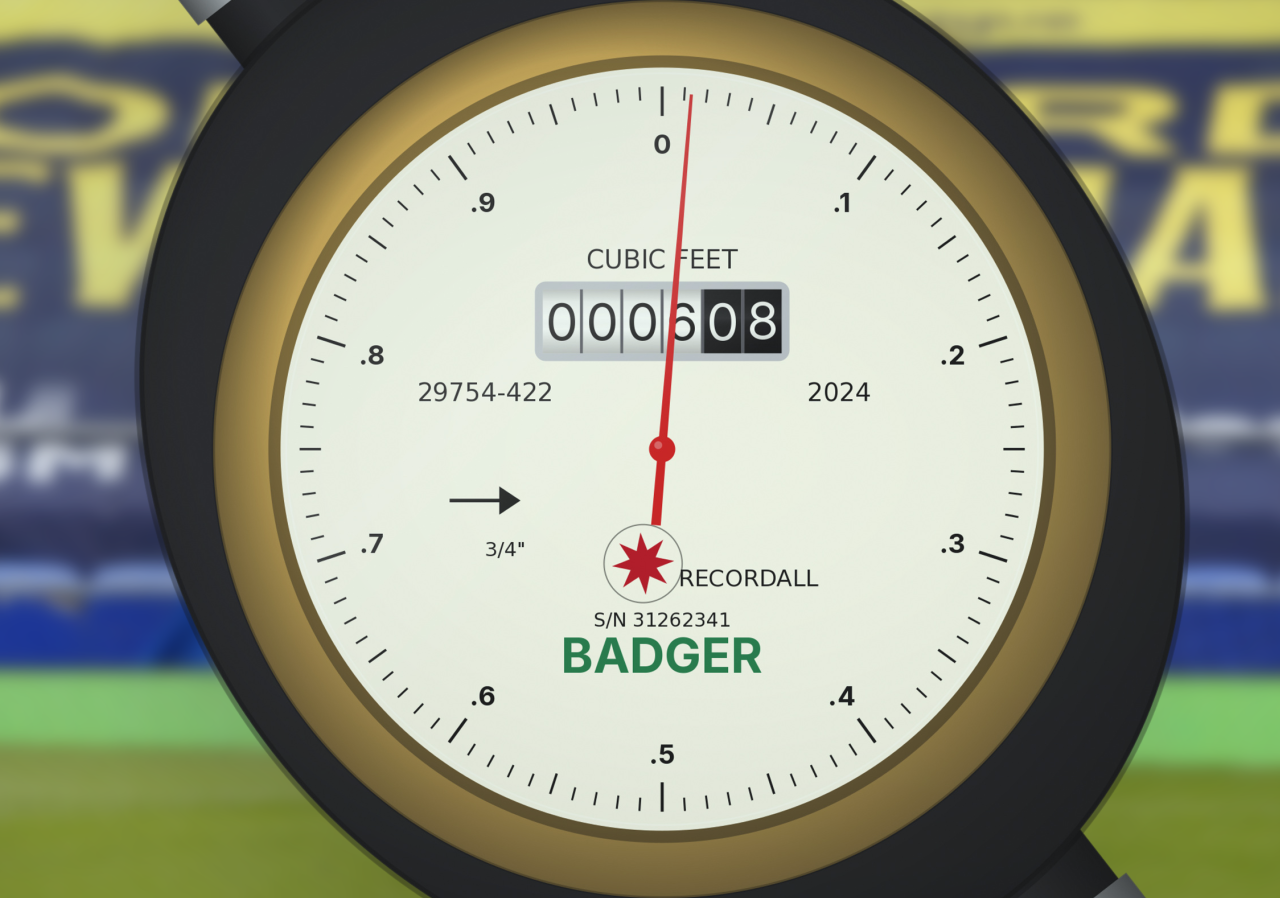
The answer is 608.01 ft³
